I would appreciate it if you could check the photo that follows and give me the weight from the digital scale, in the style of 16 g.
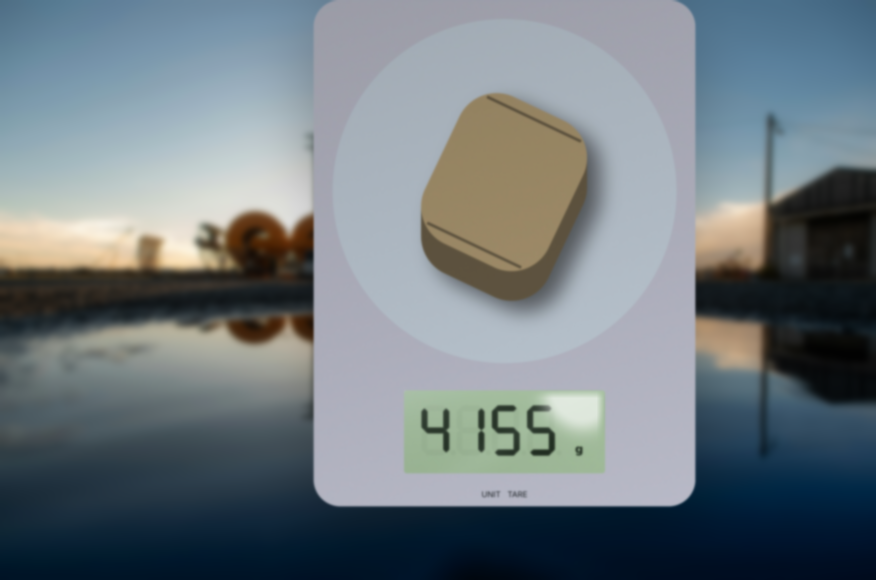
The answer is 4155 g
